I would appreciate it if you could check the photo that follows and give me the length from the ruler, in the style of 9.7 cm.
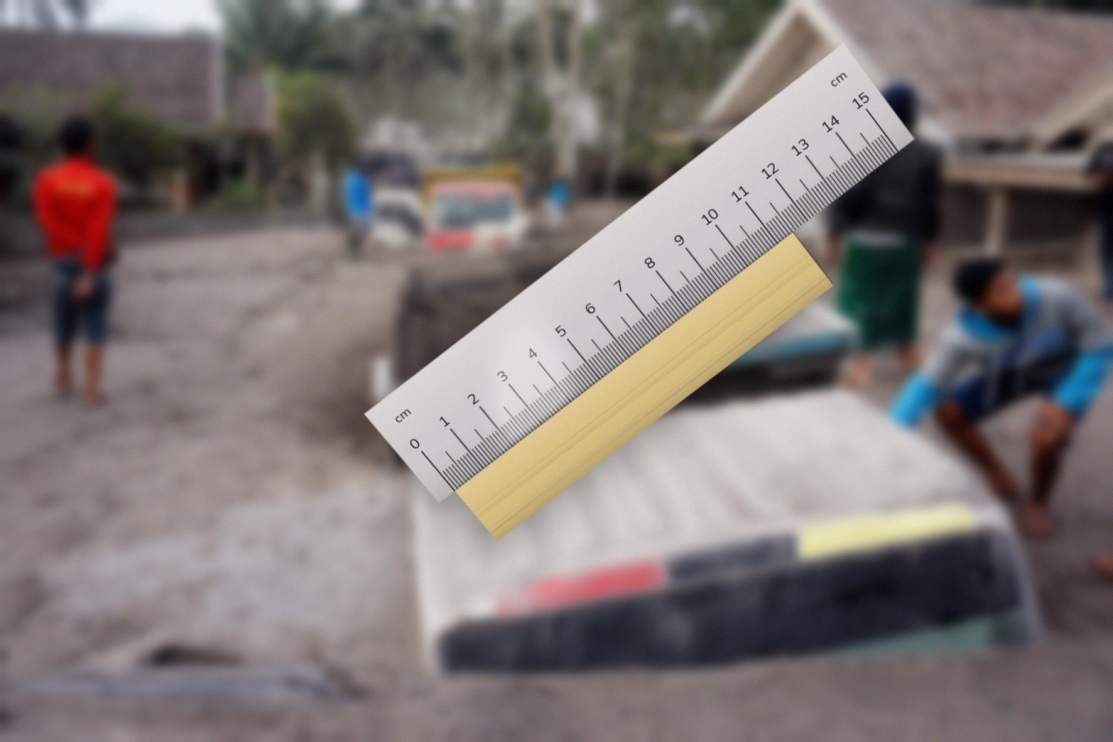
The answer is 11.5 cm
